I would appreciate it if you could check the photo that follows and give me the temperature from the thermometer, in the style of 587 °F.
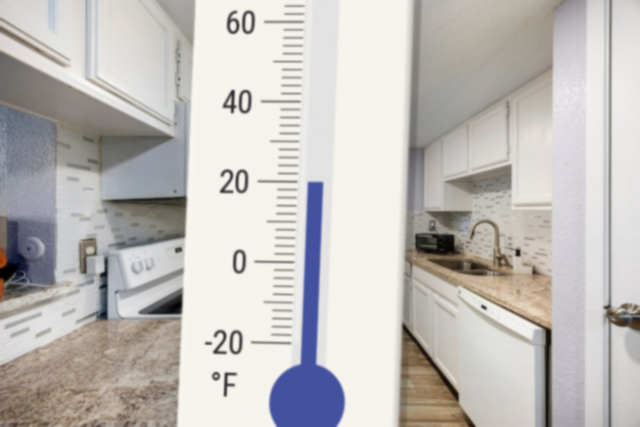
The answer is 20 °F
